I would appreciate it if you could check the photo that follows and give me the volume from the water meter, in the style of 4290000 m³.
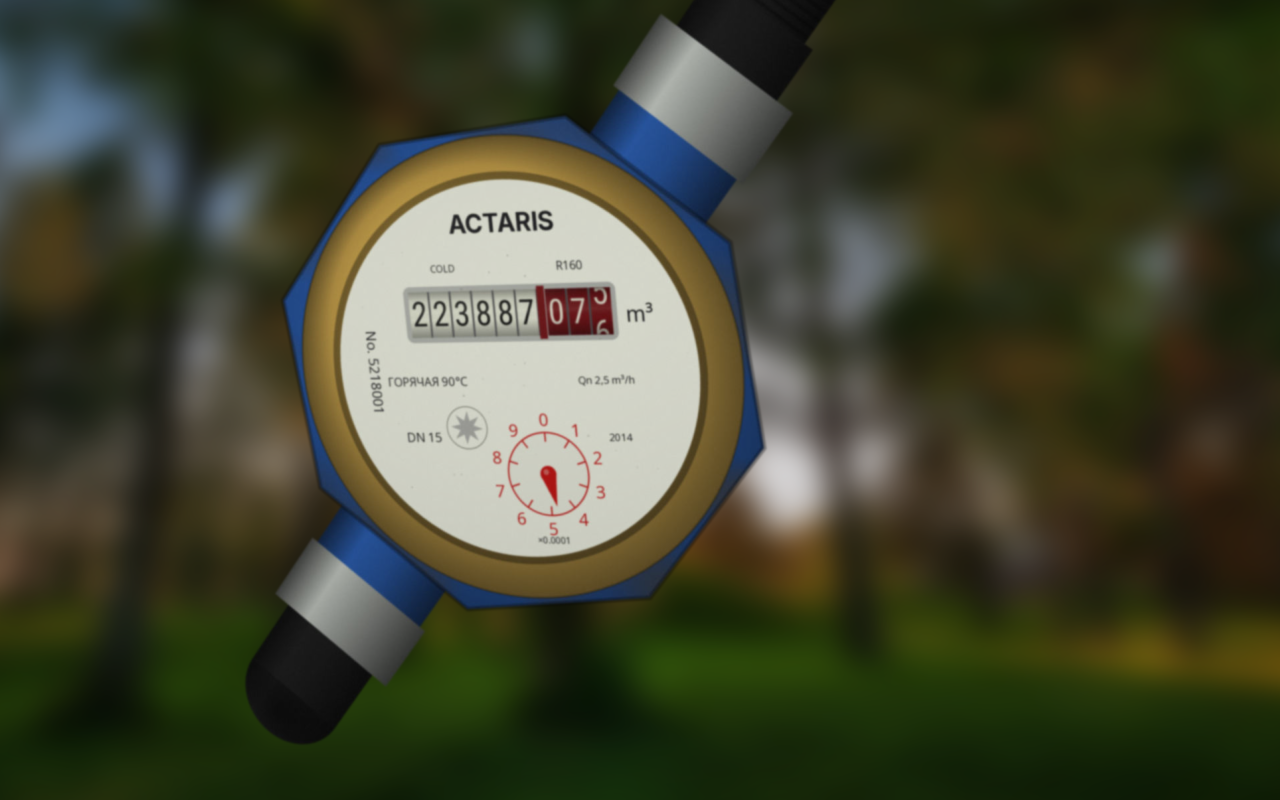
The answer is 223887.0754 m³
